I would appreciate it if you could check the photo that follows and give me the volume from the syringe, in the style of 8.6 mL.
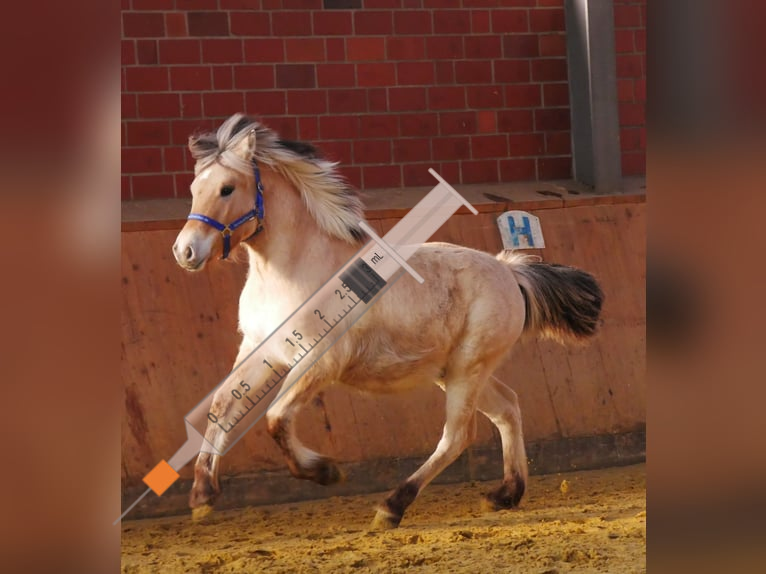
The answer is 2.6 mL
